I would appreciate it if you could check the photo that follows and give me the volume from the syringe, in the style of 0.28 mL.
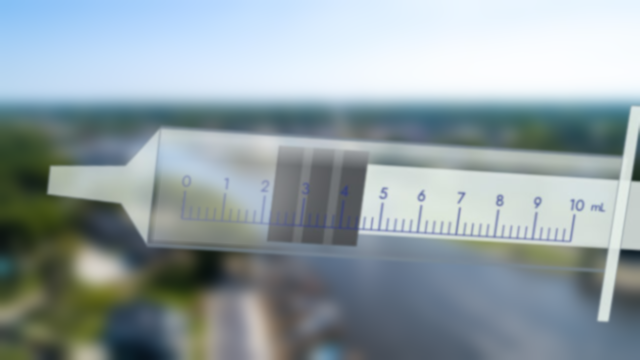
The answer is 2.2 mL
